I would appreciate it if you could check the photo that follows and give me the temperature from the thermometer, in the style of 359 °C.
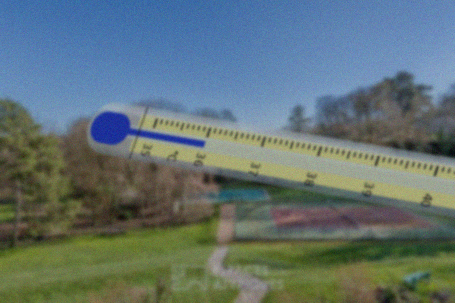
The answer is 36 °C
